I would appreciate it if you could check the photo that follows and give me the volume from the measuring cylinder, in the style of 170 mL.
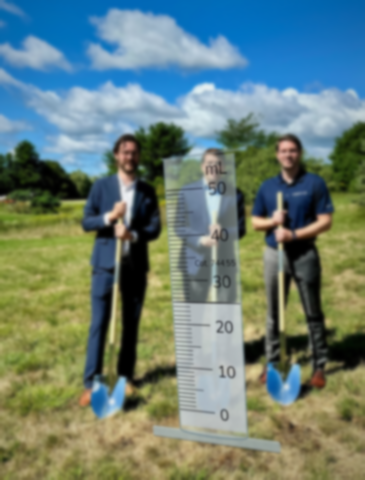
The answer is 25 mL
